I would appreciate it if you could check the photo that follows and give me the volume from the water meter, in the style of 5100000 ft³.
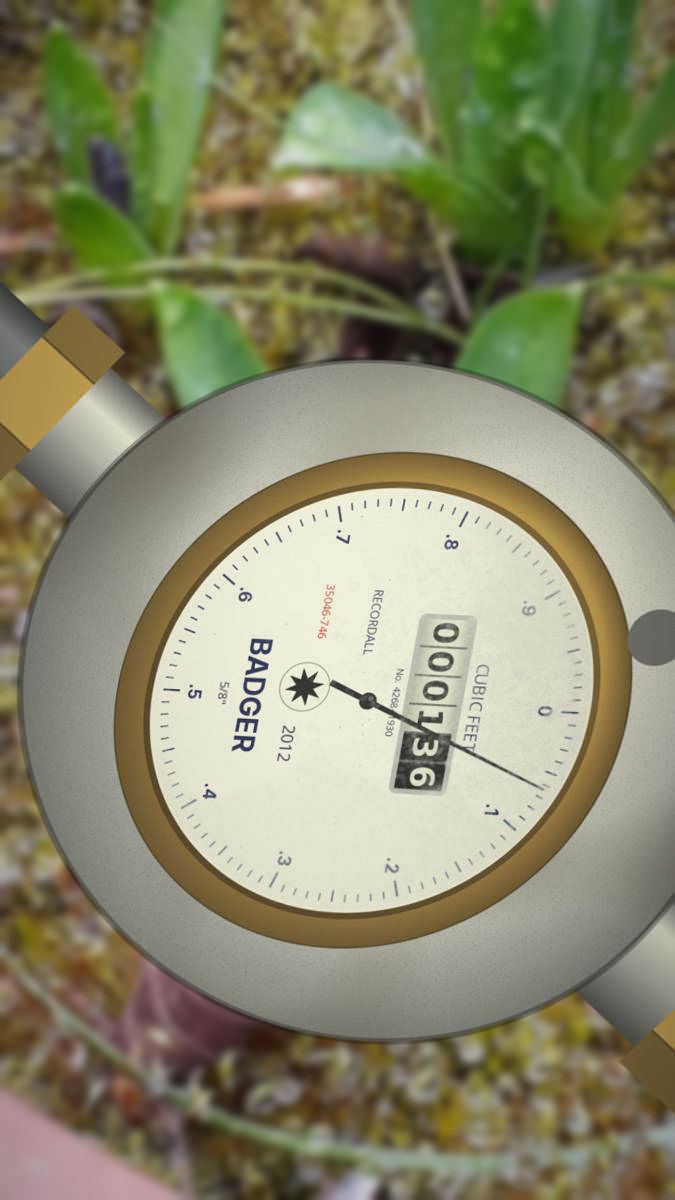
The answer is 136.06 ft³
